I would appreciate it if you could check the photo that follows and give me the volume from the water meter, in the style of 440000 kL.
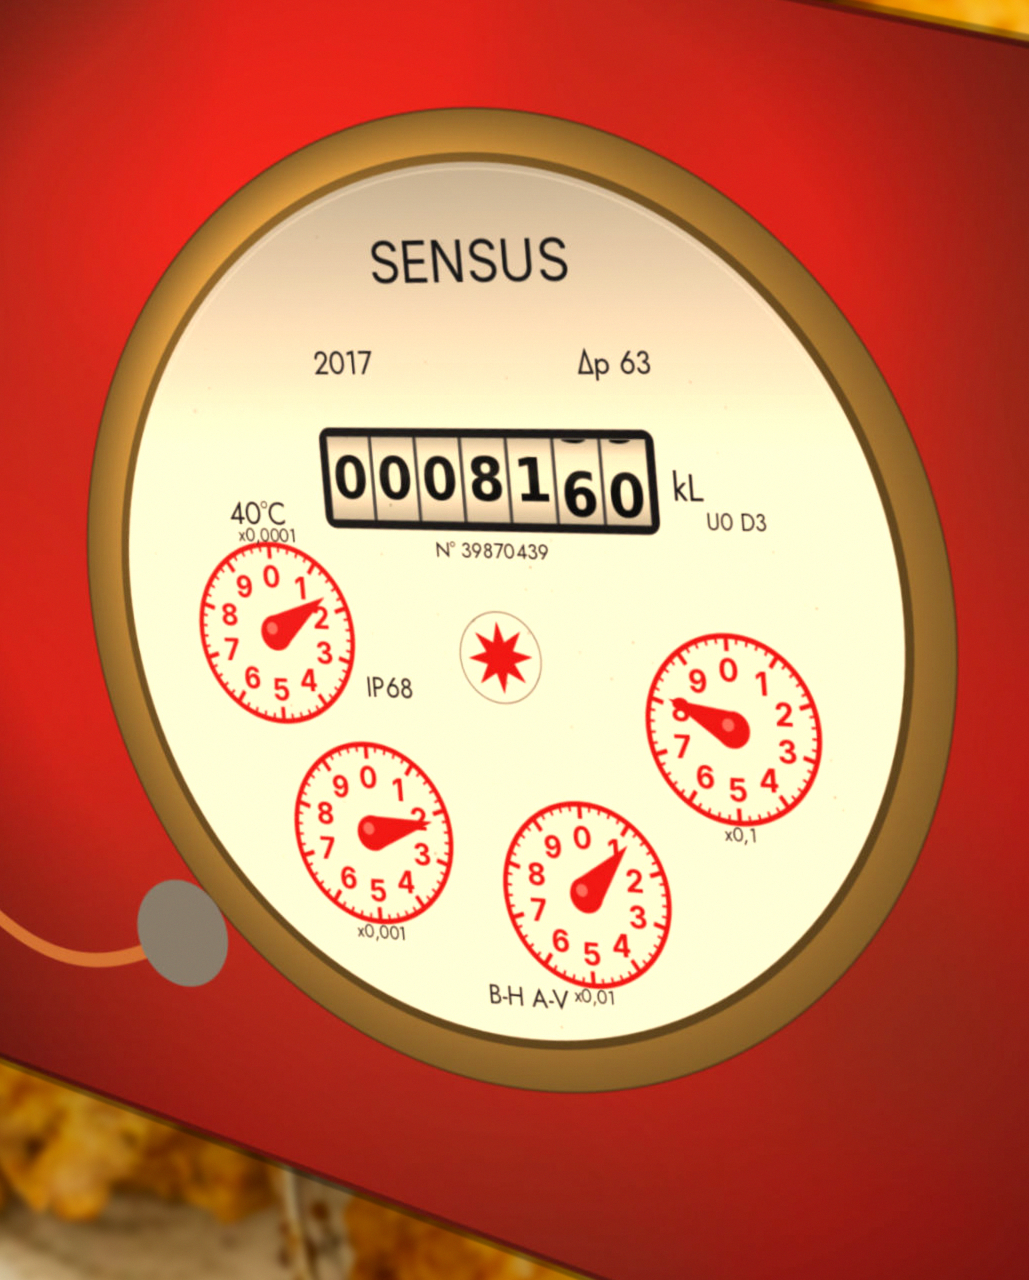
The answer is 8159.8121 kL
